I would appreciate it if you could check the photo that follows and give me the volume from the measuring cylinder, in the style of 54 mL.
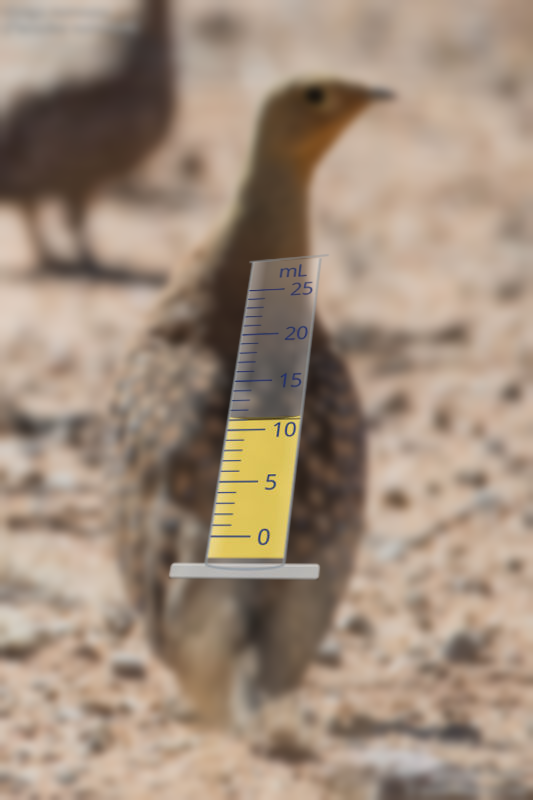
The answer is 11 mL
